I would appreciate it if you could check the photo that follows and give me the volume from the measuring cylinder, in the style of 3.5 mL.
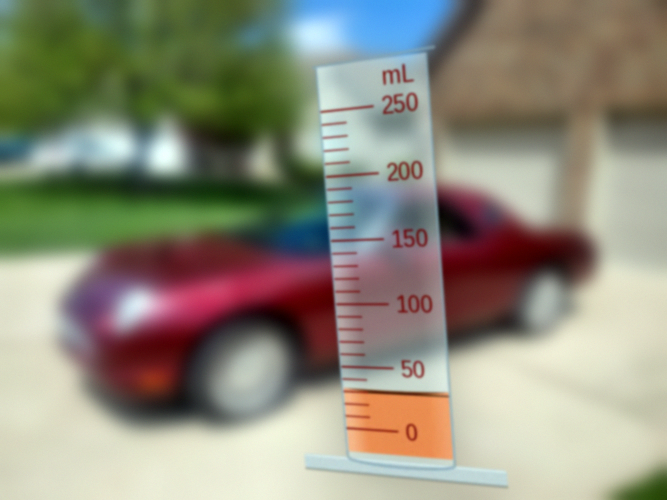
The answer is 30 mL
